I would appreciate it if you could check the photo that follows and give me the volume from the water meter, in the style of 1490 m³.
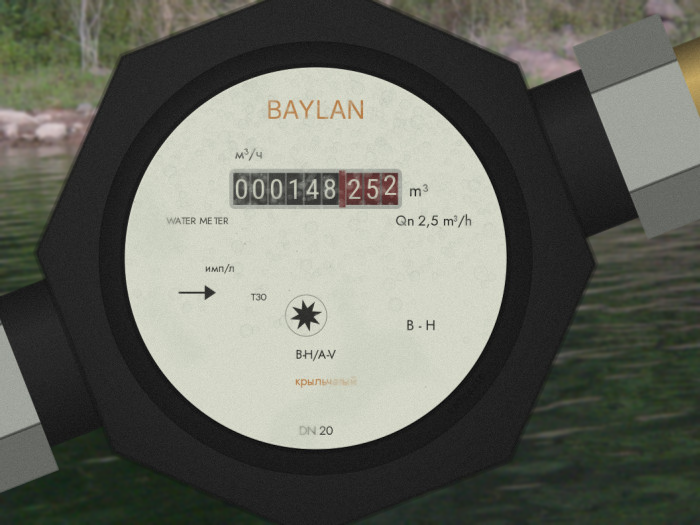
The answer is 148.252 m³
